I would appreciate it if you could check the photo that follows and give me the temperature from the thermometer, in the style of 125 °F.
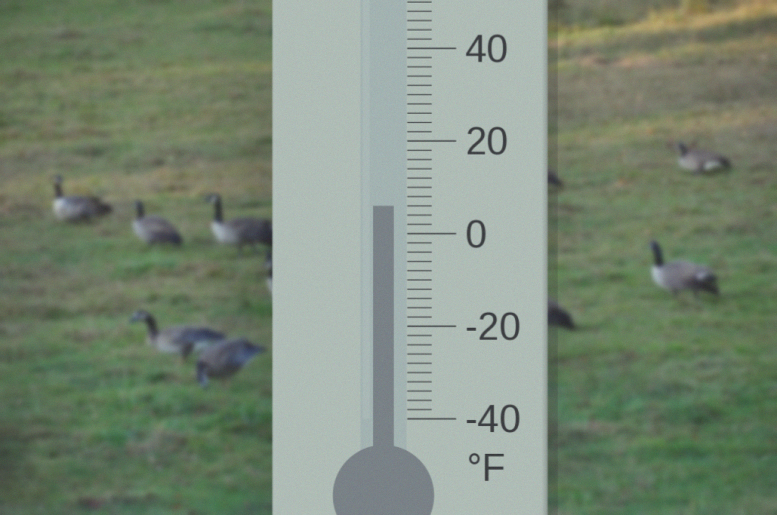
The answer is 6 °F
